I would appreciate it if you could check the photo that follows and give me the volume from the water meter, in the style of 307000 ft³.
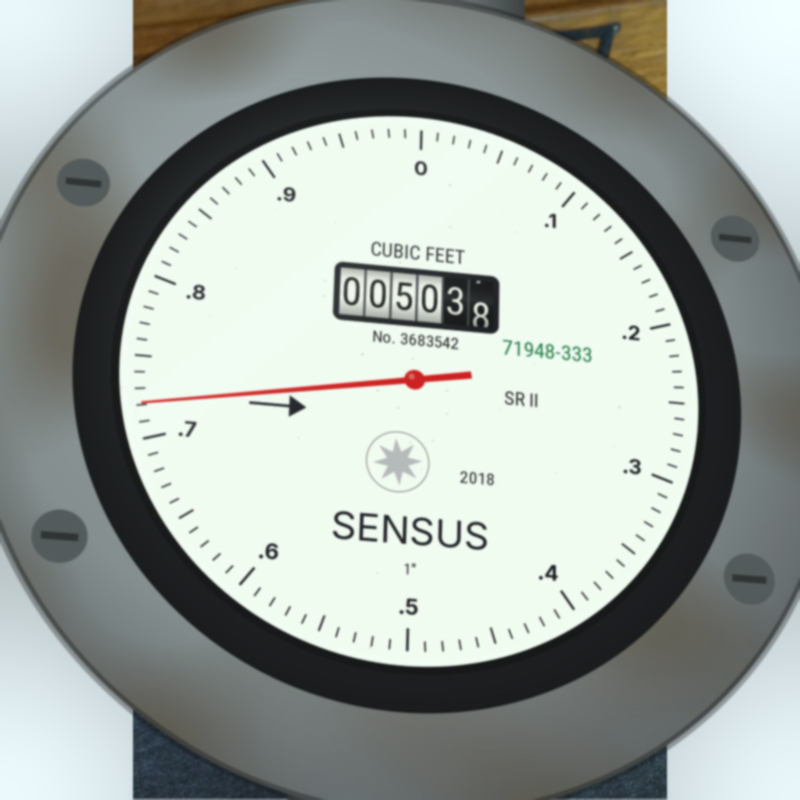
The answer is 5037.72 ft³
